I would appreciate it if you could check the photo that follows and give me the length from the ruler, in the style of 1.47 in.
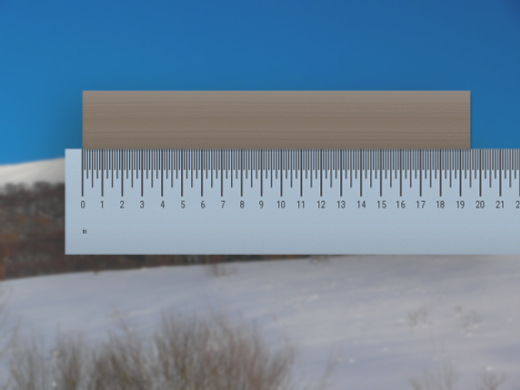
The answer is 19.5 in
